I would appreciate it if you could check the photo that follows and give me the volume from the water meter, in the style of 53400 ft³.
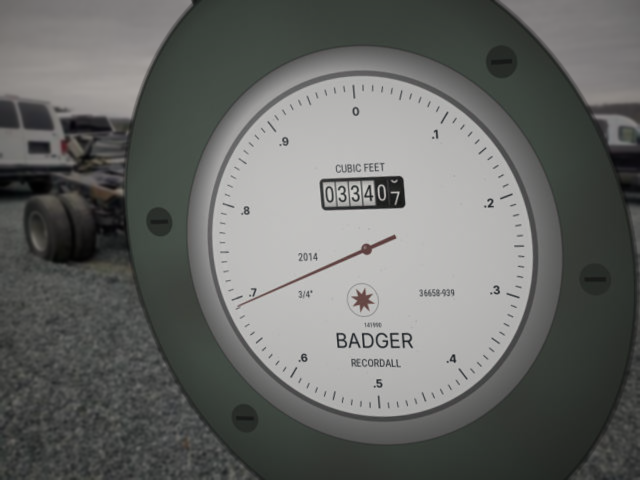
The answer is 33406.69 ft³
